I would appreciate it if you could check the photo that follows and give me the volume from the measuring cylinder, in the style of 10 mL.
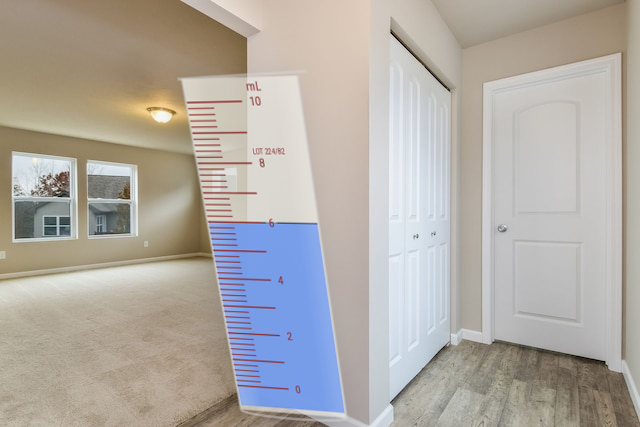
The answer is 6 mL
